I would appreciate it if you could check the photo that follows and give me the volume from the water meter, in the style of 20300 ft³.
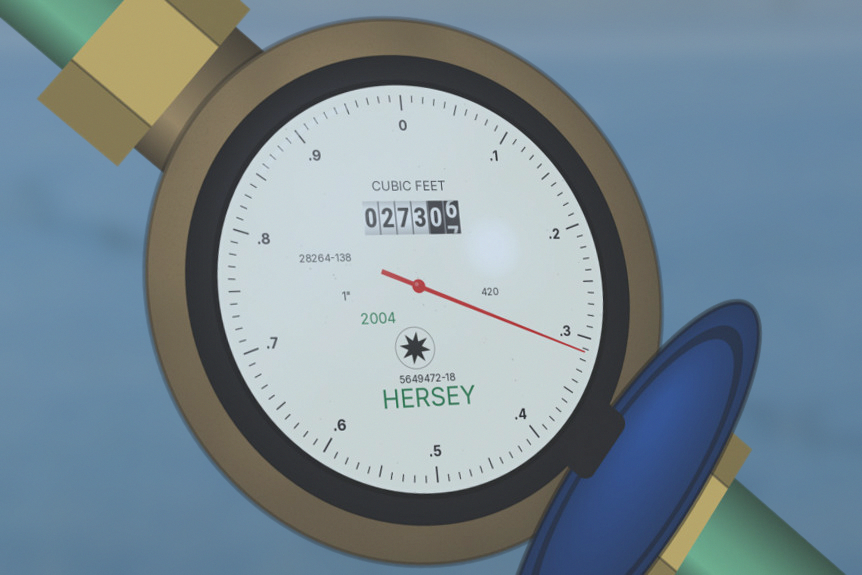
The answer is 27306.31 ft³
